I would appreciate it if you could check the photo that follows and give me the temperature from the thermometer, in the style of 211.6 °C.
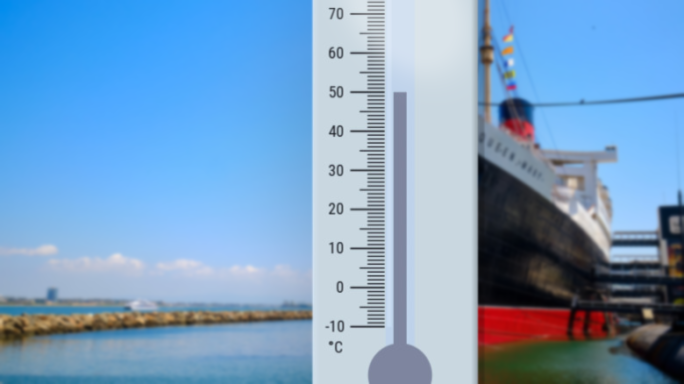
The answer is 50 °C
